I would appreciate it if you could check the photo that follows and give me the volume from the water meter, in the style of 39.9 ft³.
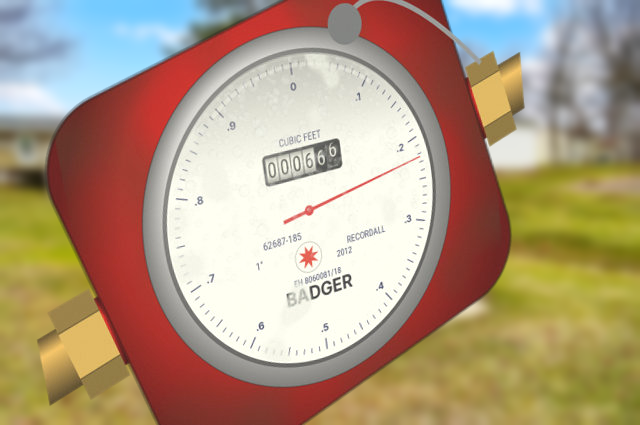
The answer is 666.22 ft³
